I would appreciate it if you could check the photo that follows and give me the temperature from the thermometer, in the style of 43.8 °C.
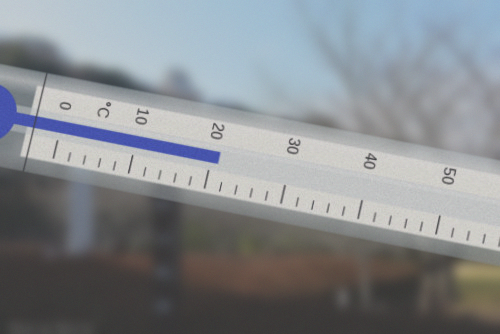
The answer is 21 °C
